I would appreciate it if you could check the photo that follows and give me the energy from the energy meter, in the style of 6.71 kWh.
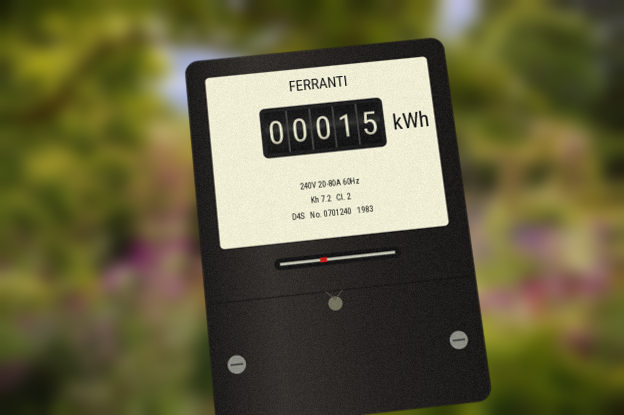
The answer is 15 kWh
